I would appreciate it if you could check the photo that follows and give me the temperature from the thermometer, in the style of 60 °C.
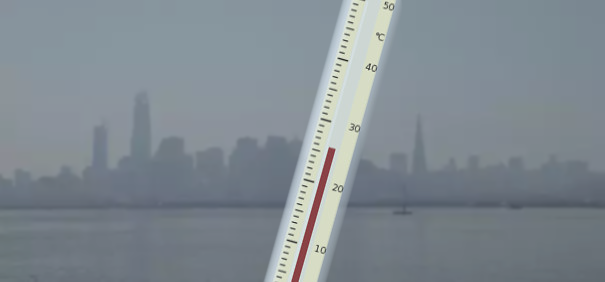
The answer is 26 °C
